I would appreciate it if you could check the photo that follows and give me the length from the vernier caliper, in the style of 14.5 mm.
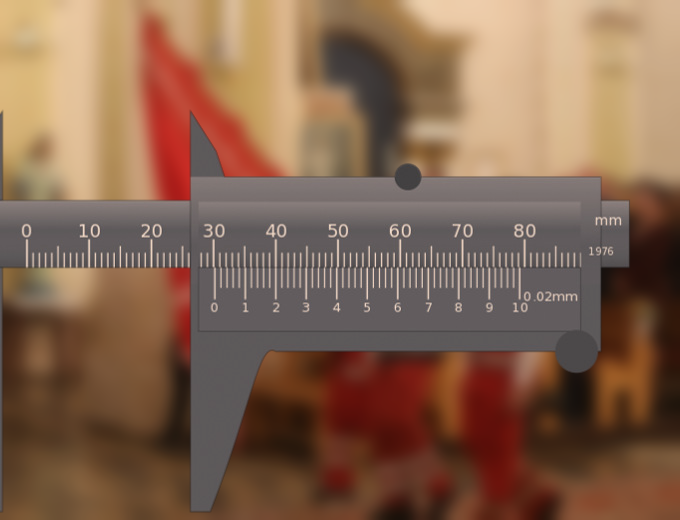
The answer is 30.2 mm
